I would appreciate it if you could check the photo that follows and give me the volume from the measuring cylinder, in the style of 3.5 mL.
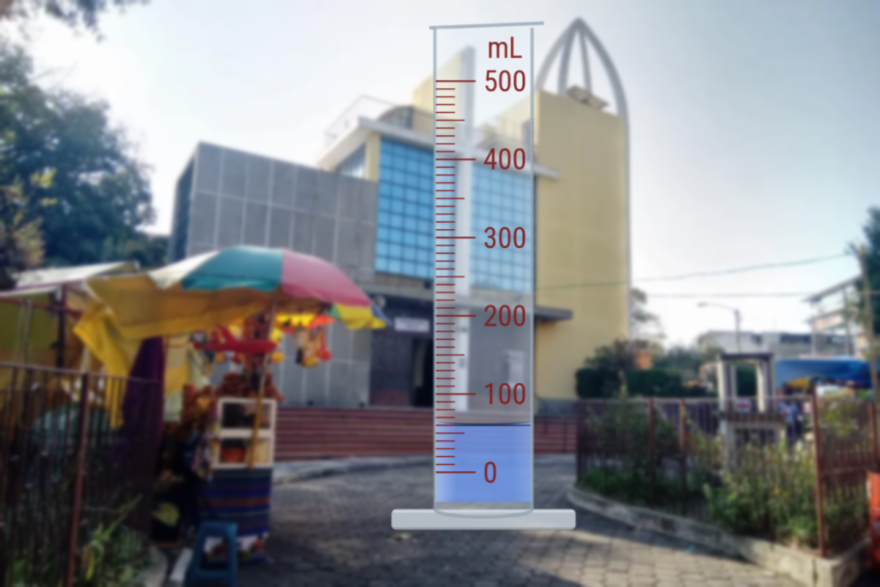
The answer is 60 mL
